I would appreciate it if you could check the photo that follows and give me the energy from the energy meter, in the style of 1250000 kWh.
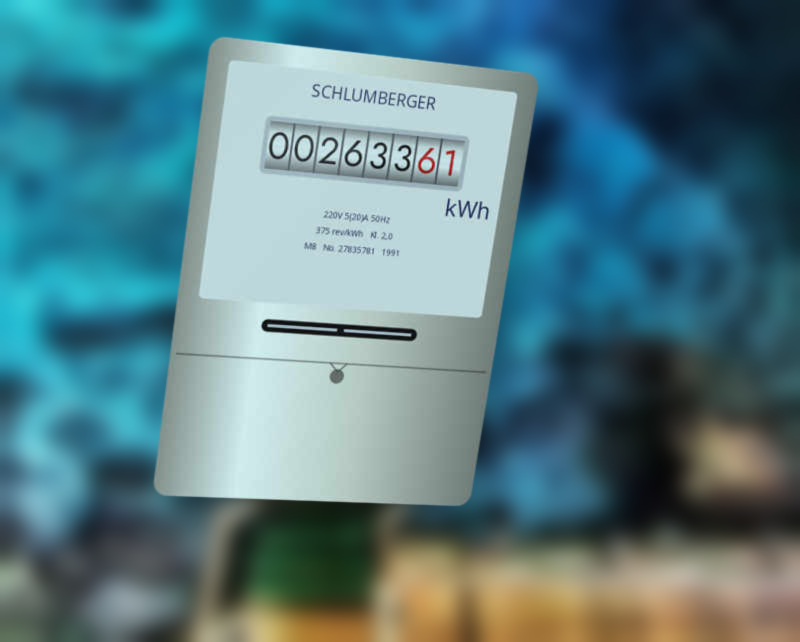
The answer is 2633.61 kWh
